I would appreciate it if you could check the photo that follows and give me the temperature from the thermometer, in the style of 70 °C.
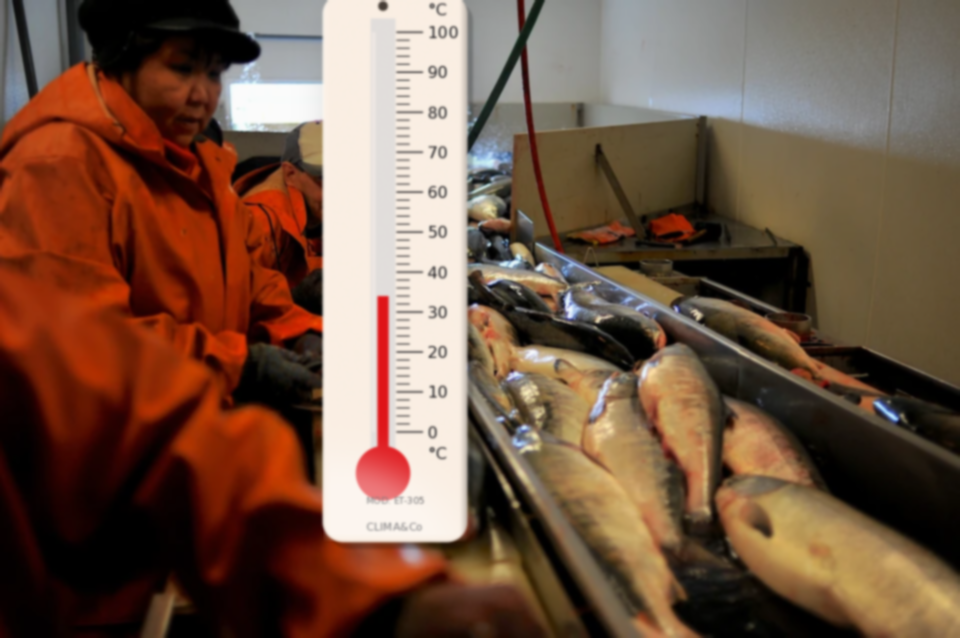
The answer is 34 °C
